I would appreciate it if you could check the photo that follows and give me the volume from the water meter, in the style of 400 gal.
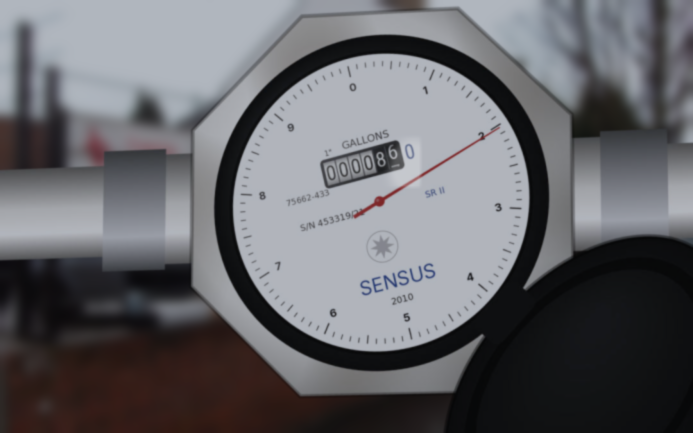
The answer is 862.0 gal
